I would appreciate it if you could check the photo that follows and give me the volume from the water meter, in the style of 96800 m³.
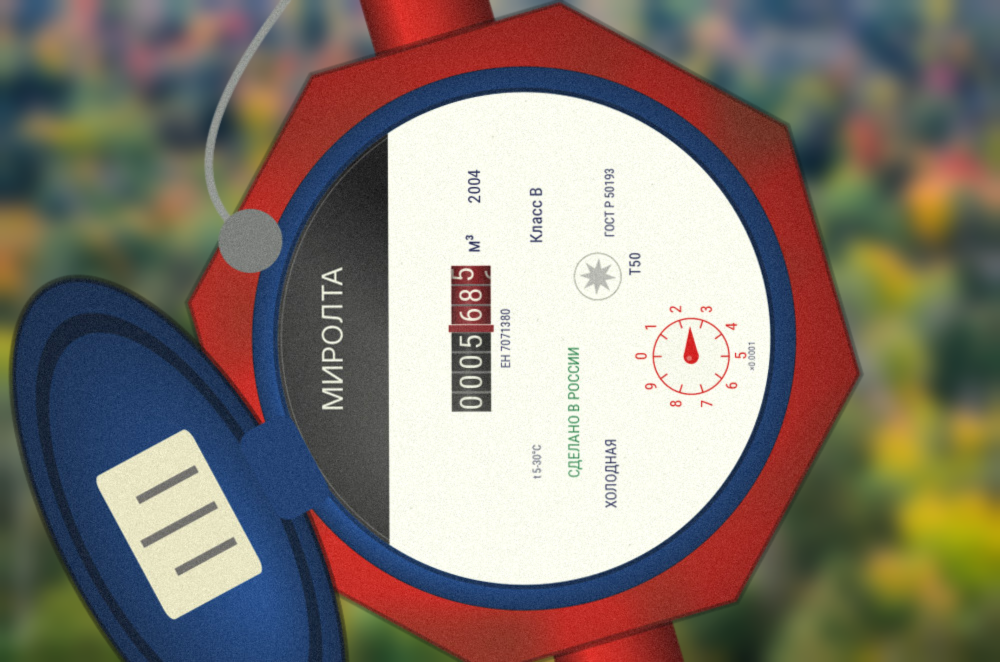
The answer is 5.6852 m³
